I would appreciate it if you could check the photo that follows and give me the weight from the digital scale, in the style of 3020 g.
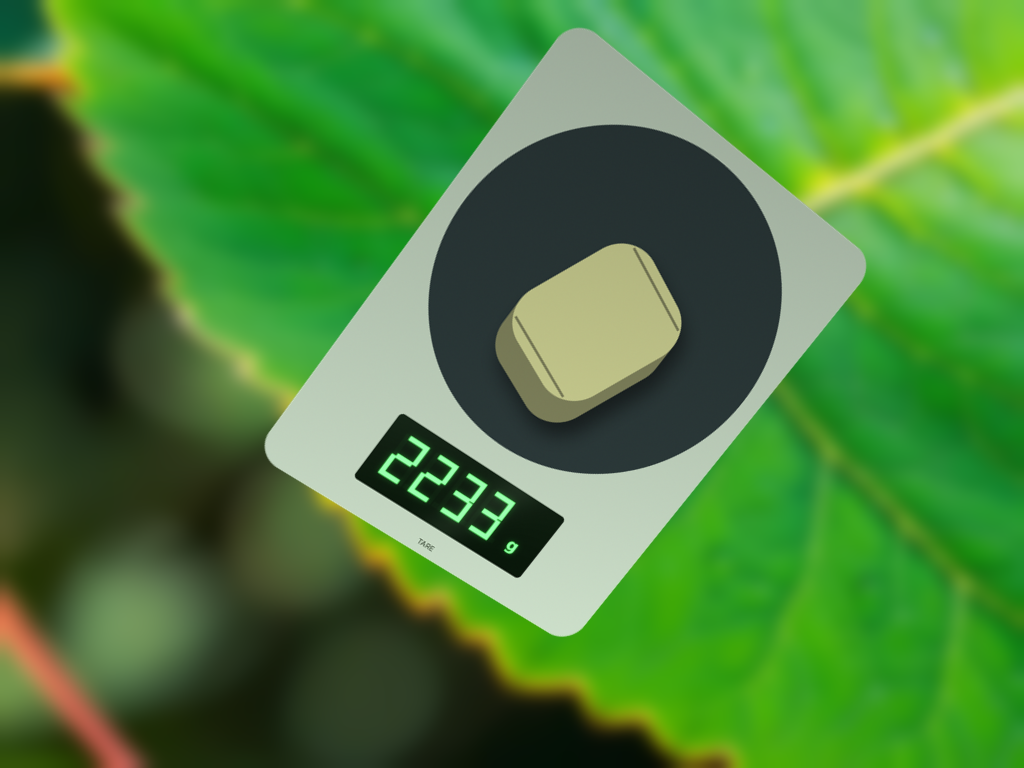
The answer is 2233 g
